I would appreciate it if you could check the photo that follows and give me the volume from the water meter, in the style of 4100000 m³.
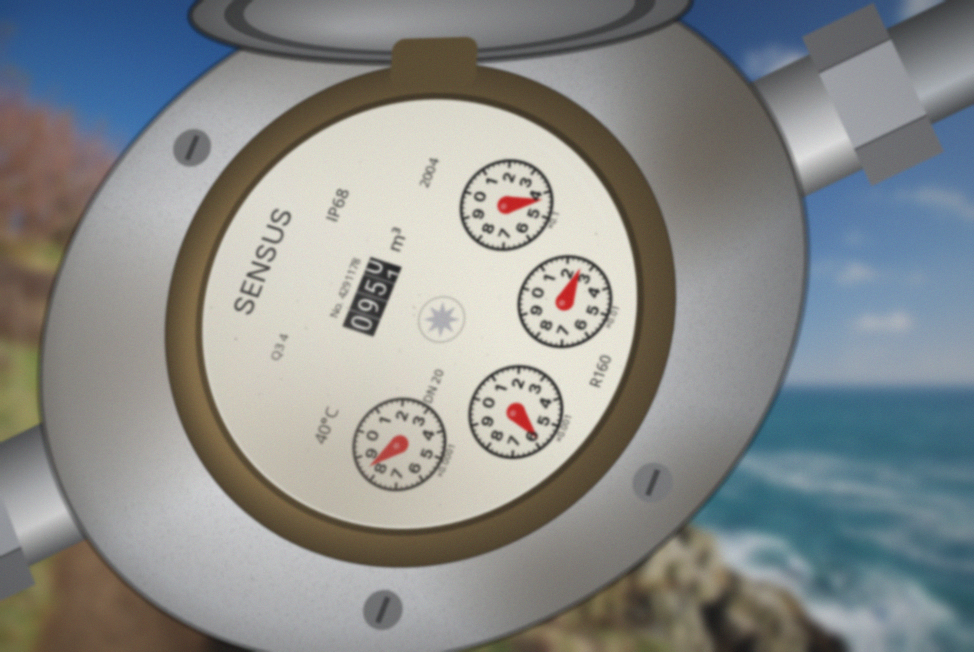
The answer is 950.4258 m³
